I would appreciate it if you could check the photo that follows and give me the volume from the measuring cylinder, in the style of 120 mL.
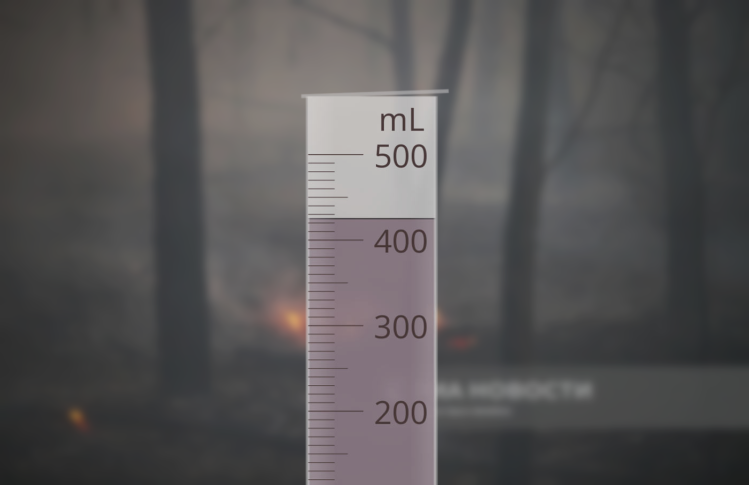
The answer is 425 mL
